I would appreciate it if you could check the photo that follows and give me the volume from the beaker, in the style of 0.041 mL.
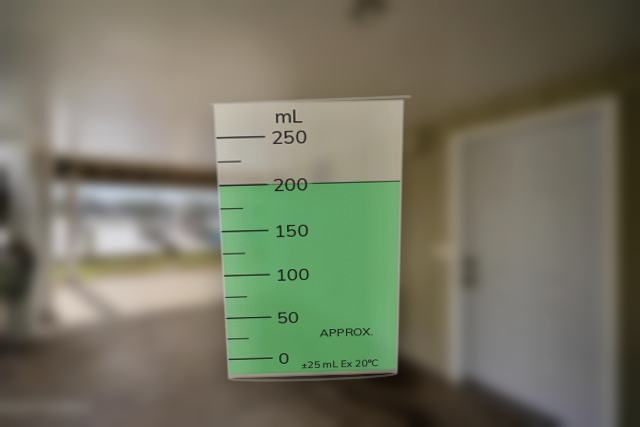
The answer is 200 mL
